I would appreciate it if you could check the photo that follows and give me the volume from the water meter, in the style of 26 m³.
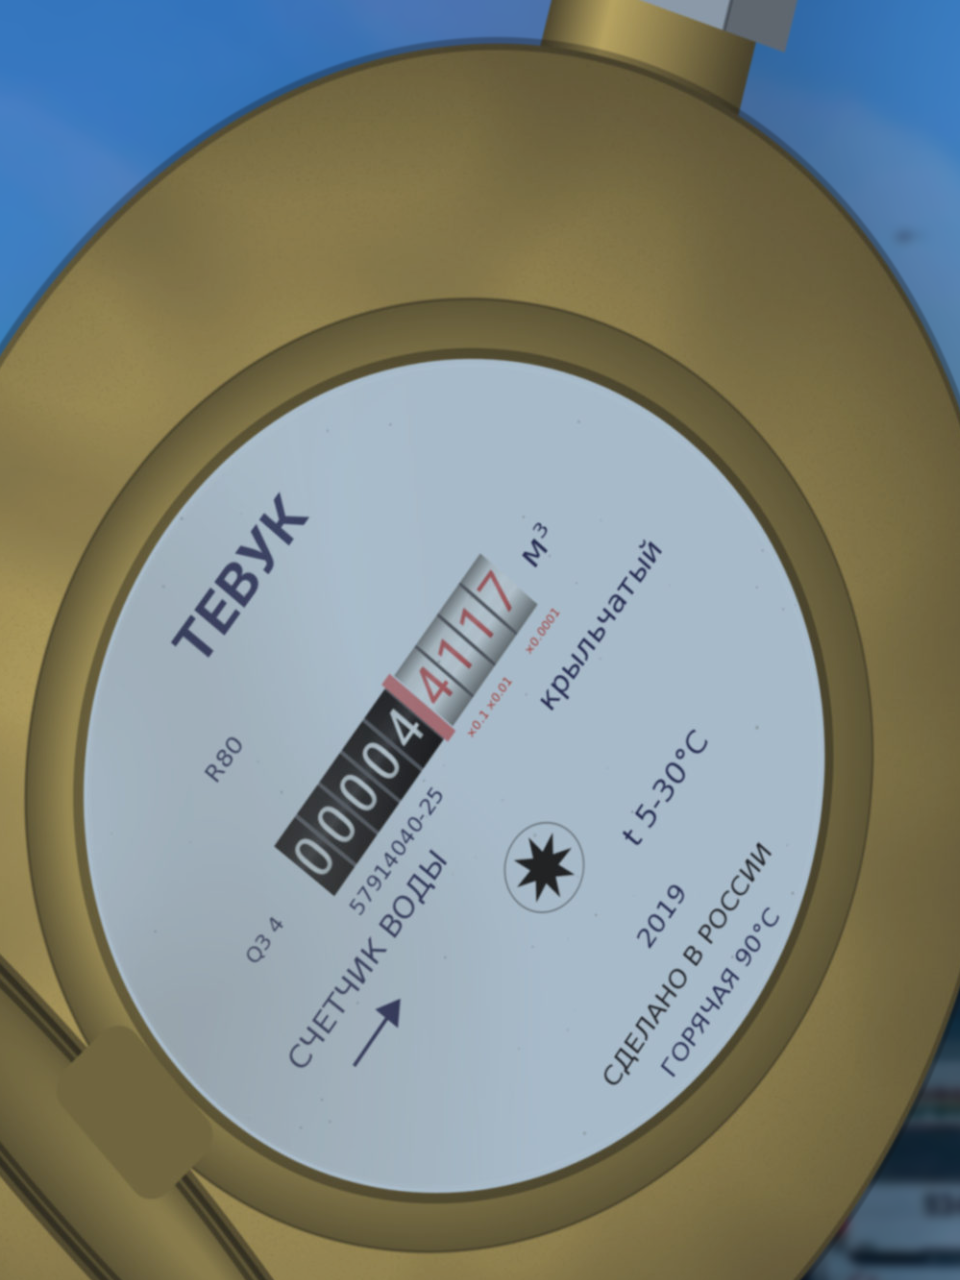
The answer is 4.4117 m³
